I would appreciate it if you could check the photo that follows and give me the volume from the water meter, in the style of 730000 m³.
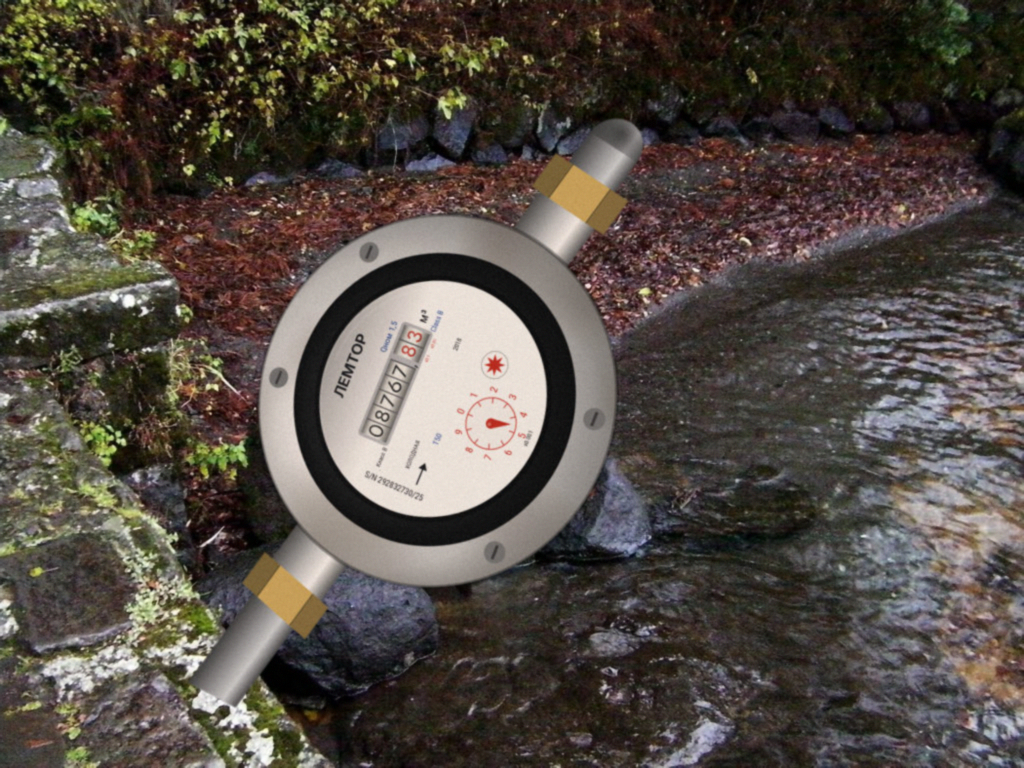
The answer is 8767.834 m³
